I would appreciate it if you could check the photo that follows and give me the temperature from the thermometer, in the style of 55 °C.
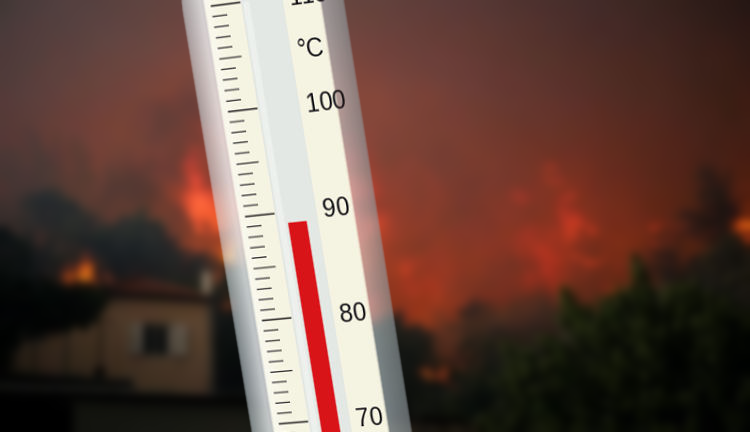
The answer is 89 °C
